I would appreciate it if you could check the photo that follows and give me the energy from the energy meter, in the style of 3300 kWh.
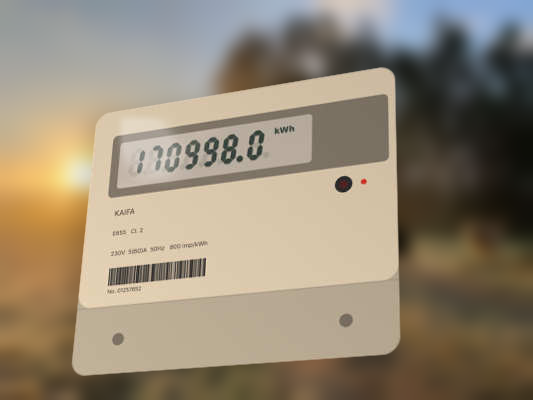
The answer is 170998.0 kWh
